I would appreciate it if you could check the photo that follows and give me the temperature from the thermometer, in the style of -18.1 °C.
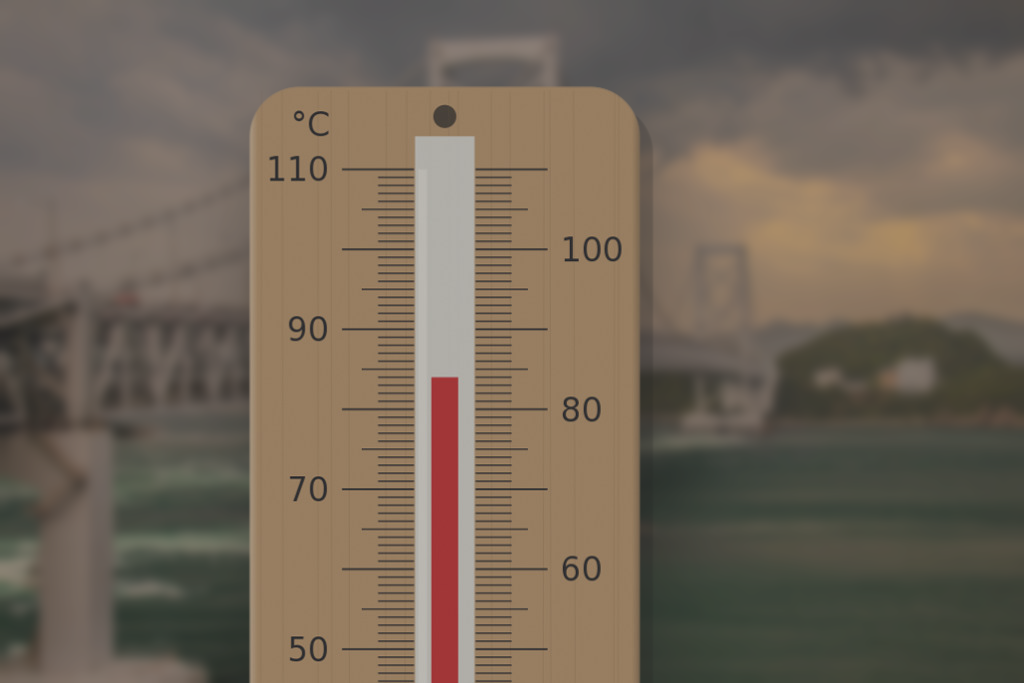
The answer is 84 °C
